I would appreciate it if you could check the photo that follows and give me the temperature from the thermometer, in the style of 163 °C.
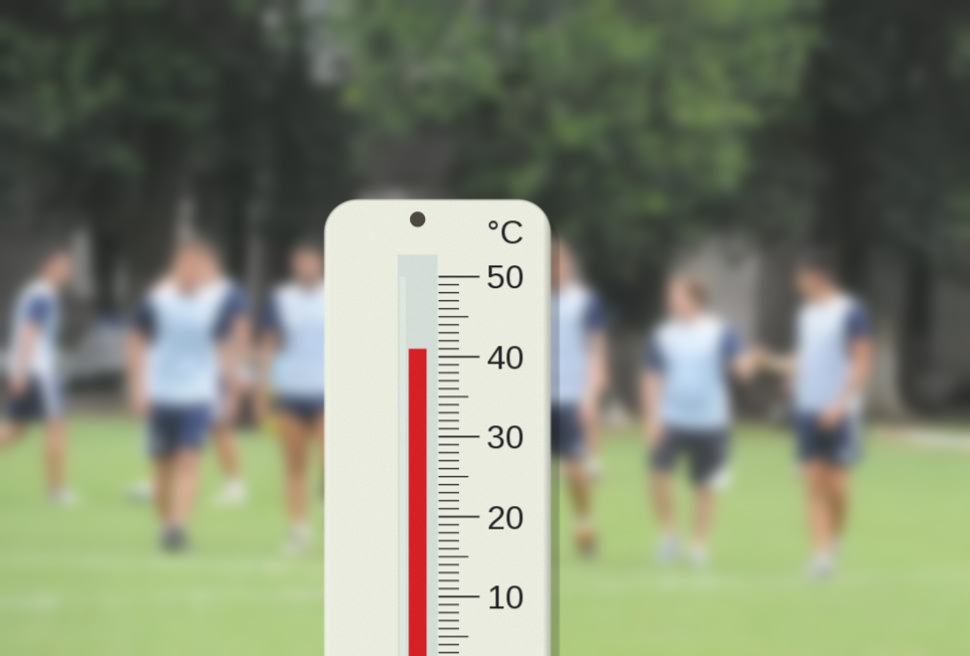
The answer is 41 °C
